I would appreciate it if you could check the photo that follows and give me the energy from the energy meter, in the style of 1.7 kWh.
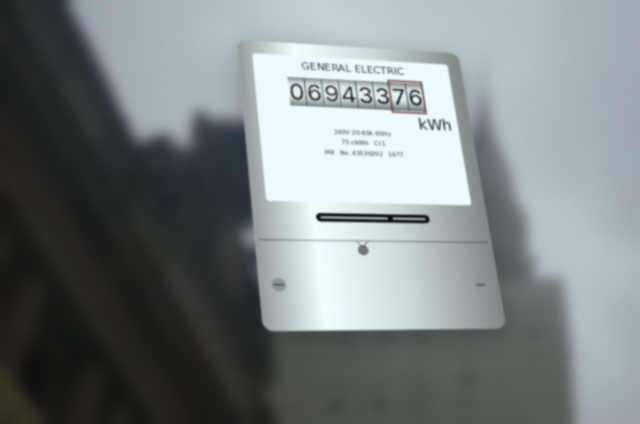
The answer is 69433.76 kWh
